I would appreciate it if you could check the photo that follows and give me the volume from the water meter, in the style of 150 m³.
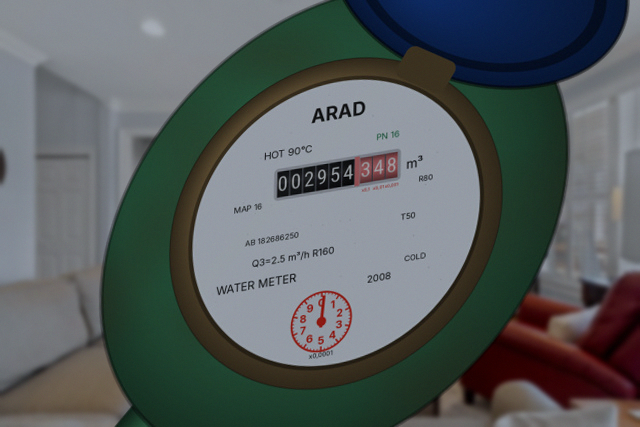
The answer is 2954.3480 m³
